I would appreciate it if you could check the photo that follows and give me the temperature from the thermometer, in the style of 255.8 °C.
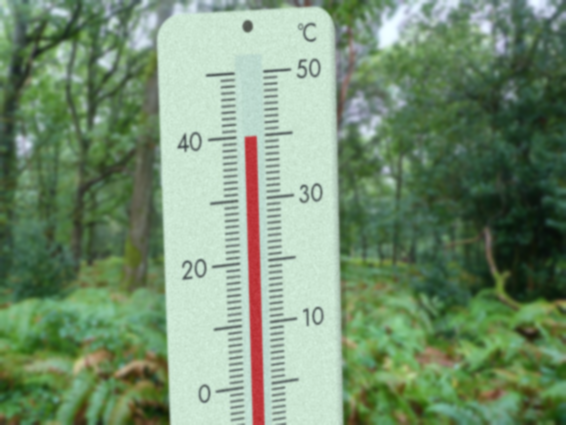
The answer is 40 °C
